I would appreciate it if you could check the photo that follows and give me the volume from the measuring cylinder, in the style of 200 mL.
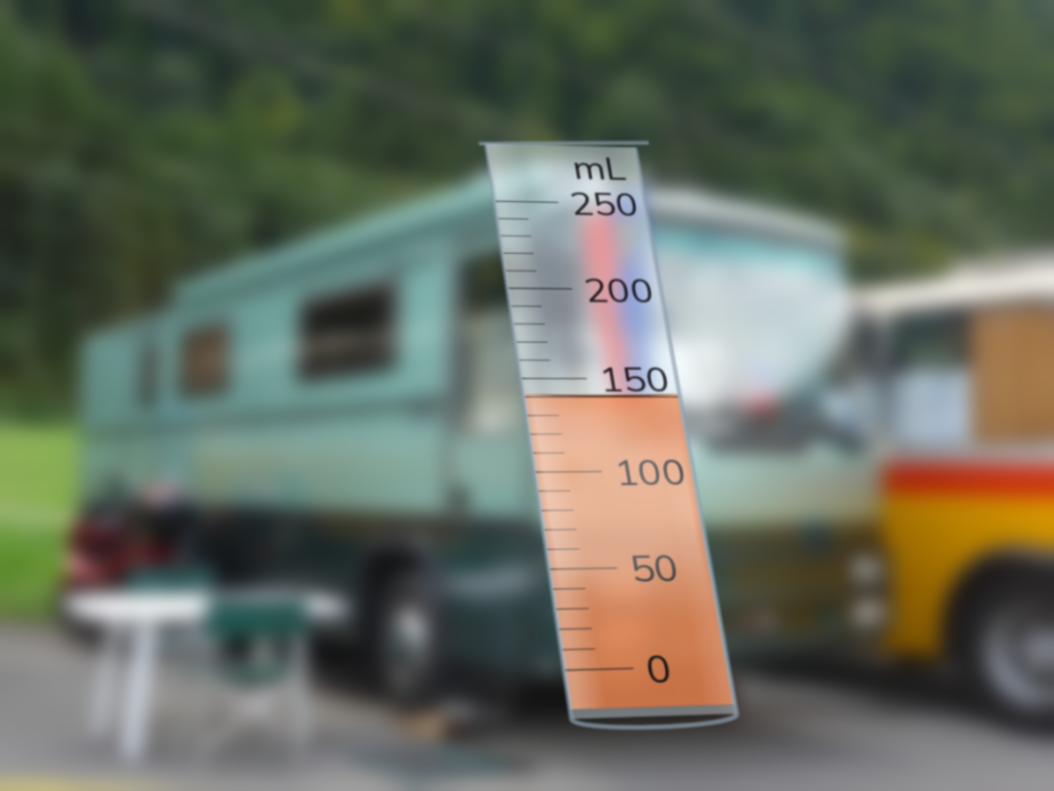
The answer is 140 mL
